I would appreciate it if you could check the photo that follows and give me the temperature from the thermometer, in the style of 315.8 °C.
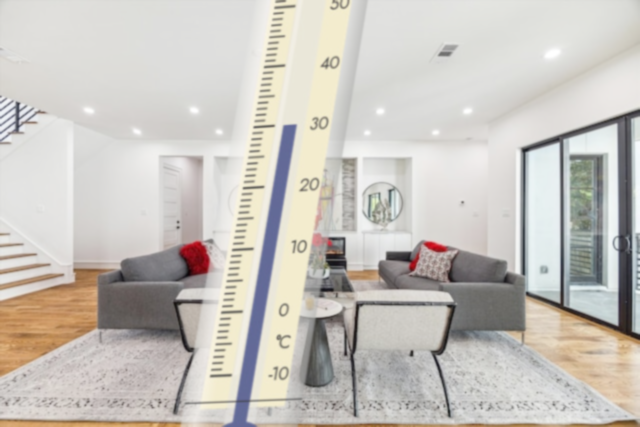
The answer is 30 °C
